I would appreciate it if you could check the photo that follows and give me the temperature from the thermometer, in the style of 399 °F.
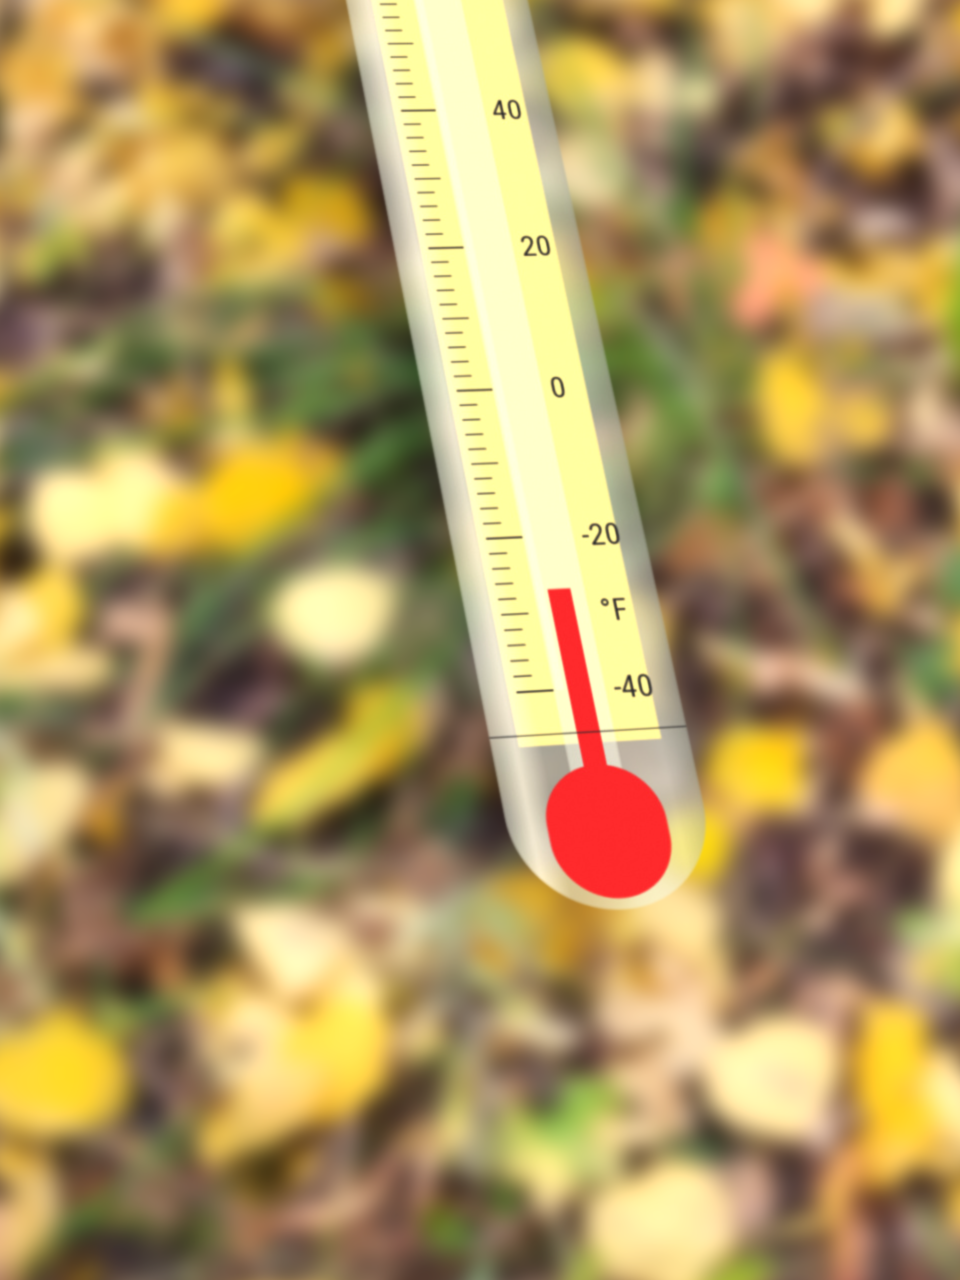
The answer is -27 °F
